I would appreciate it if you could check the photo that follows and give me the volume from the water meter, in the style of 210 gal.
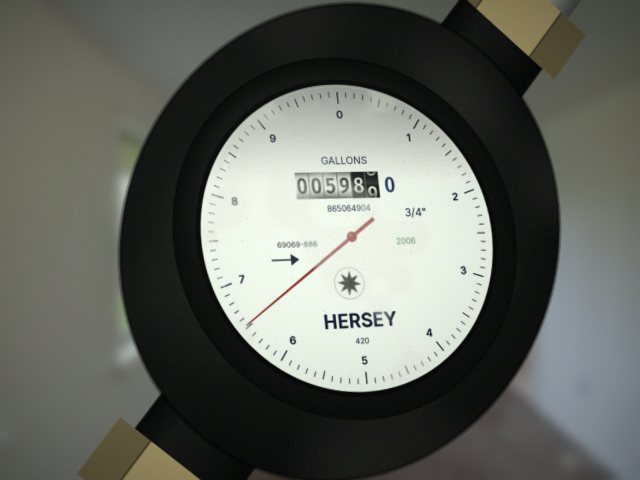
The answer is 59886.5 gal
